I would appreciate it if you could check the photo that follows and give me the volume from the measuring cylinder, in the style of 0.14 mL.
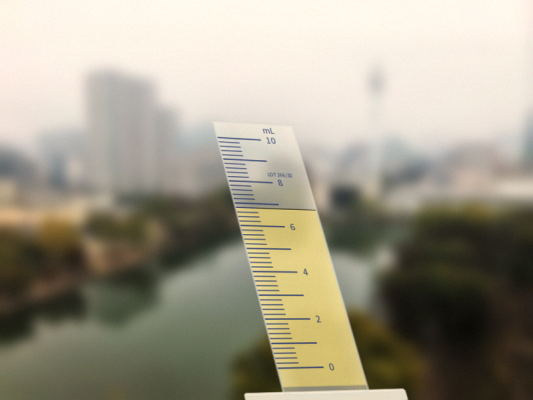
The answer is 6.8 mL
